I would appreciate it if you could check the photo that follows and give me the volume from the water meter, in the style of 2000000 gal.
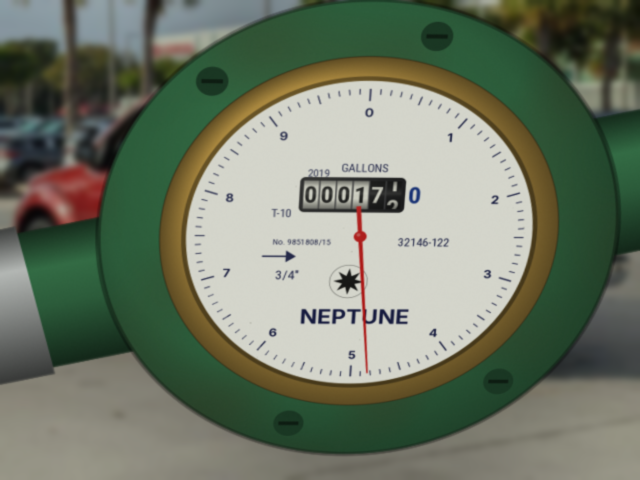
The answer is 1714.8 gal
